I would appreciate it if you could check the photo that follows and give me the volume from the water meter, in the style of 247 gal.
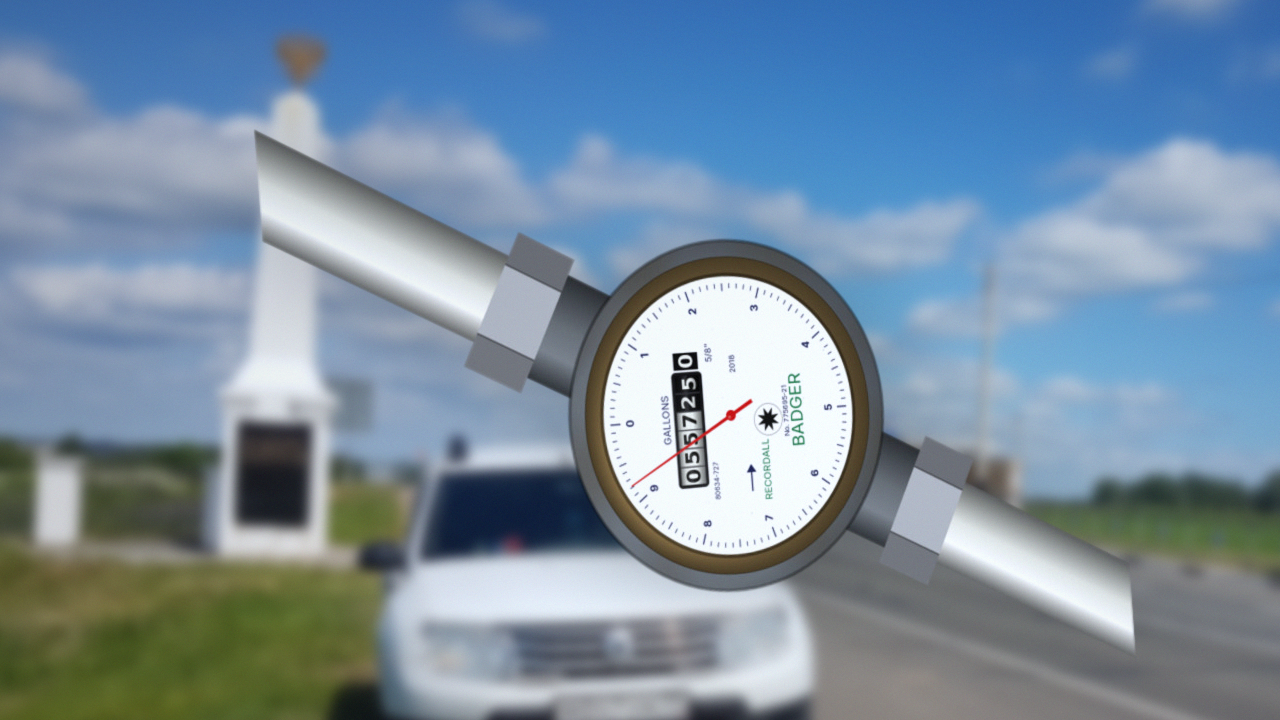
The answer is 557249.2 gal
